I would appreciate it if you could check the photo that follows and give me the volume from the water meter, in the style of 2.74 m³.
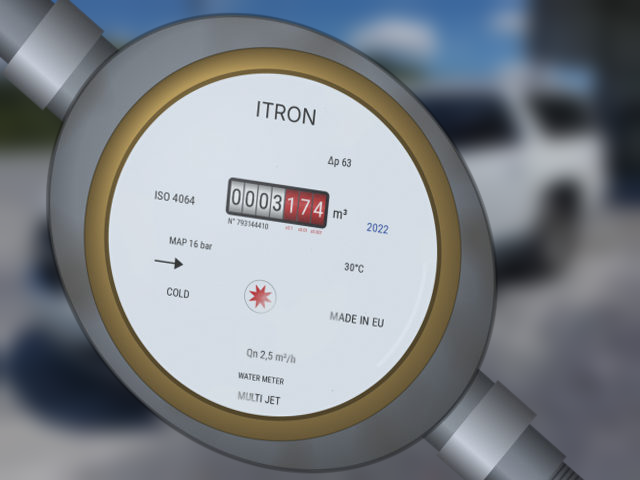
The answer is 3.174 m³
